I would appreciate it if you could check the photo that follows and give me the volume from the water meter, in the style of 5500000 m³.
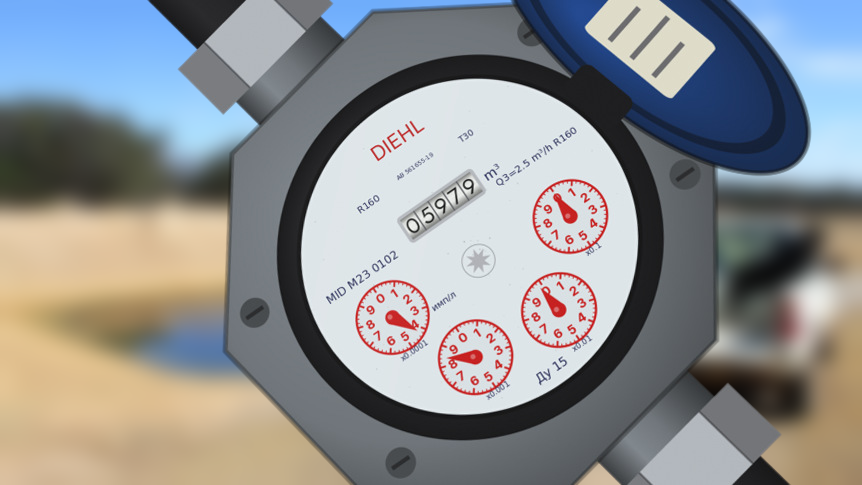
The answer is 5978.9984 m³
